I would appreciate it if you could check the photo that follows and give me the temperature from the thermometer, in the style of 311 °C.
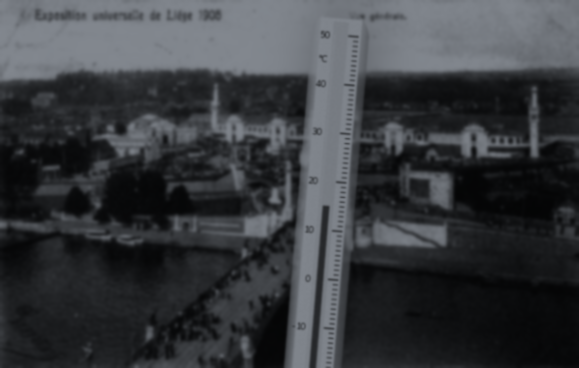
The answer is 15 °C
